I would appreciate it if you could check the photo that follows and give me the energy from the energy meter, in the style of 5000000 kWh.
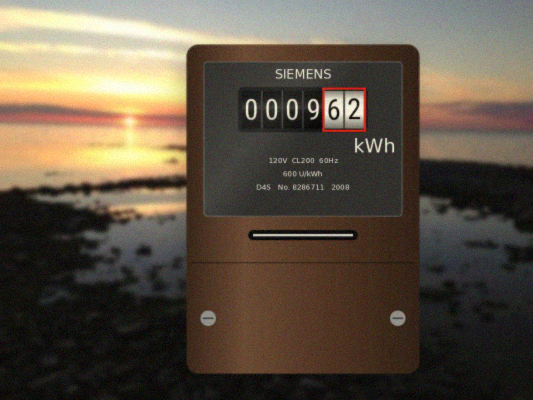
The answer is 9.62 kWh
